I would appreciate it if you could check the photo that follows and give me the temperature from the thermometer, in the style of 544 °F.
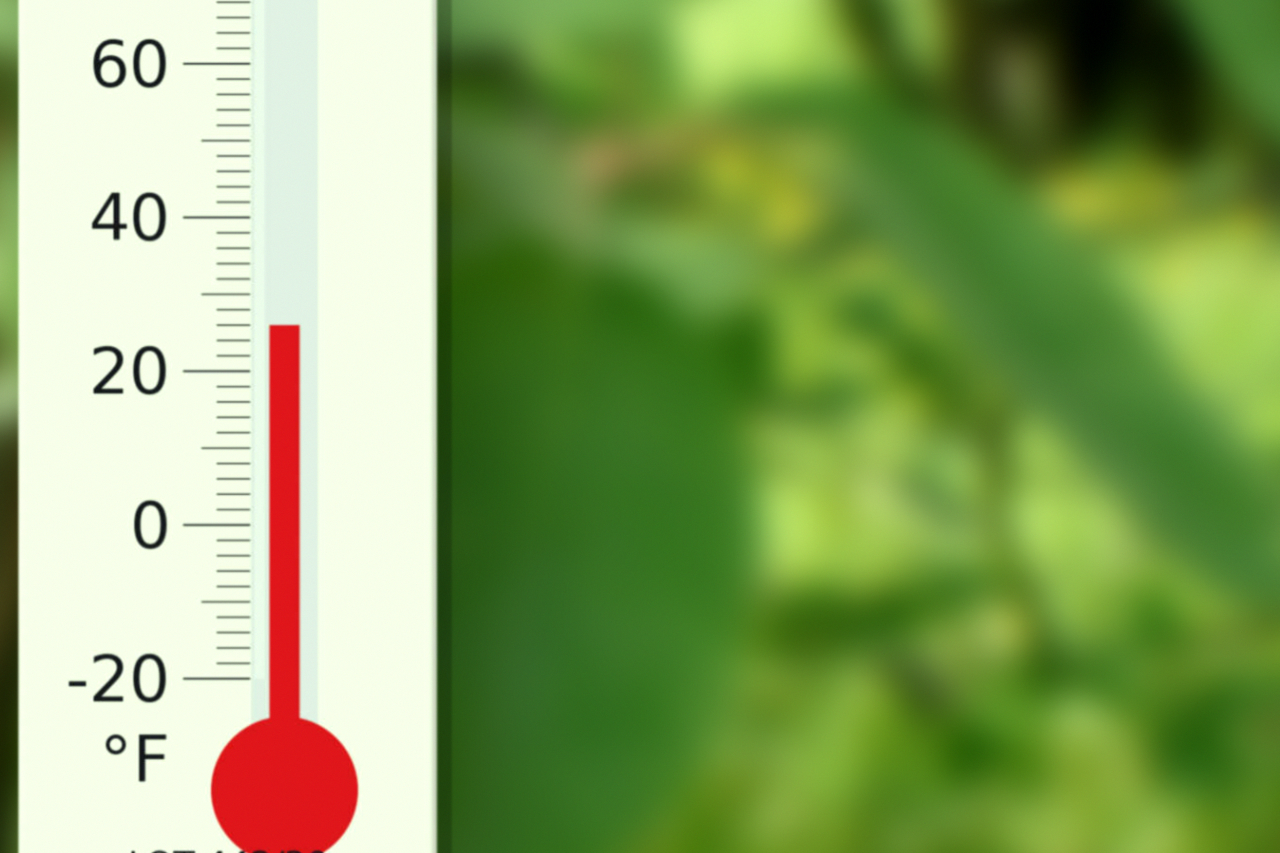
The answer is 26 °F
